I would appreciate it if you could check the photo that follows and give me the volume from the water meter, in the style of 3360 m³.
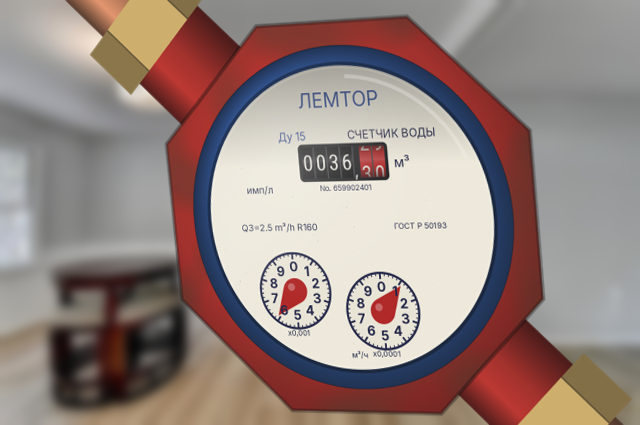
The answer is 36.2961 m³
